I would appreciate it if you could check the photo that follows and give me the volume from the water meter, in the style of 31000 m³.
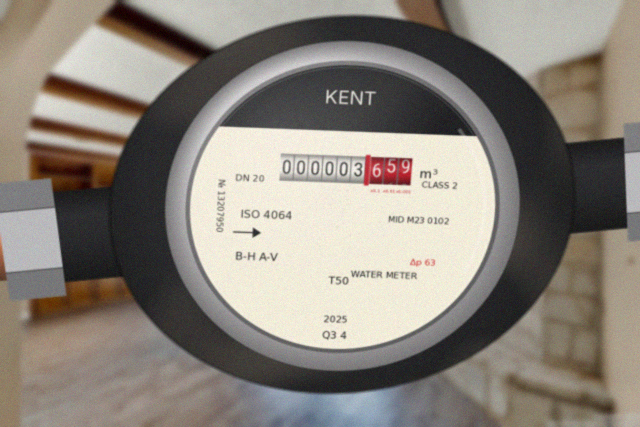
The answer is 3.659 m³
